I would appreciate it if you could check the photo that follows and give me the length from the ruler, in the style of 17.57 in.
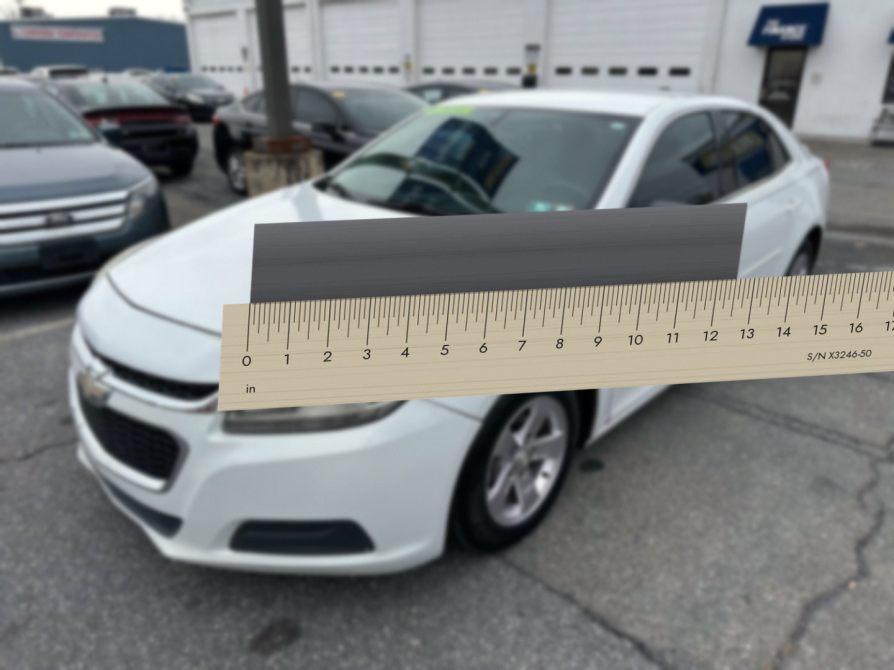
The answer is 12.5 in
